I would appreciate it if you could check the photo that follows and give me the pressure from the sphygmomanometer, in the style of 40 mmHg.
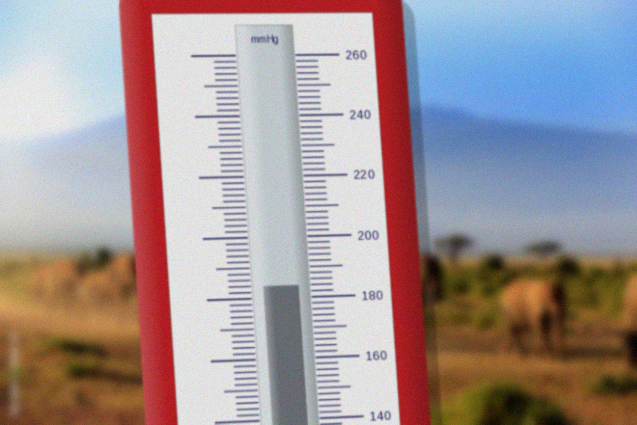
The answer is 184 mmHg
